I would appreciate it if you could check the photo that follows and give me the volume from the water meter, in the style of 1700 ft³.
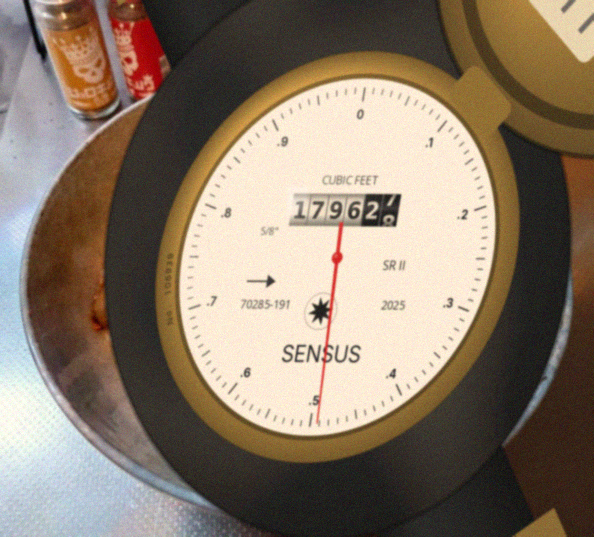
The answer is 179627.49 ft³
